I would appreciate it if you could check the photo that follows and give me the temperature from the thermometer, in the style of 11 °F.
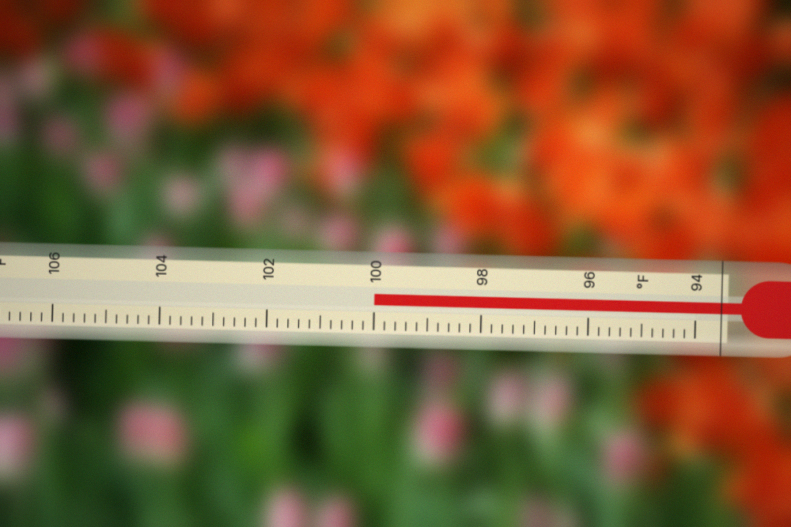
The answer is 100 °F
